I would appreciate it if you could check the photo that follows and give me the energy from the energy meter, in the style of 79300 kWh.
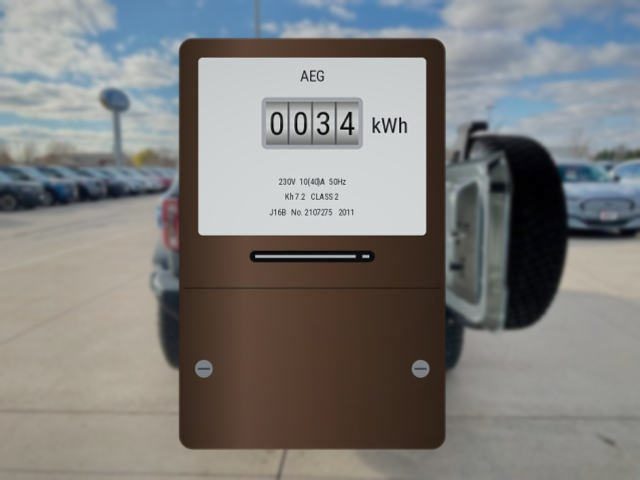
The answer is 34 kWh
